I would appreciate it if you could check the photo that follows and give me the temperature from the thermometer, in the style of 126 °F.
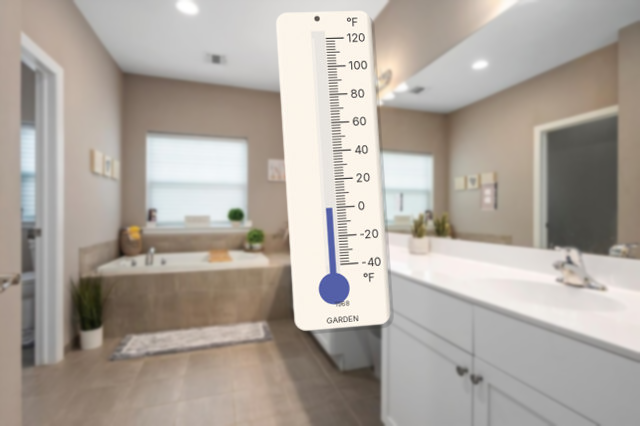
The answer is 0 °F
